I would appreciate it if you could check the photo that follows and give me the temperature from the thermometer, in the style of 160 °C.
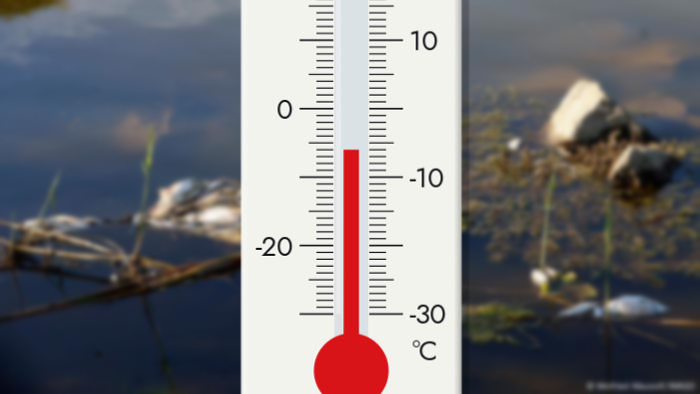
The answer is -6 °C
